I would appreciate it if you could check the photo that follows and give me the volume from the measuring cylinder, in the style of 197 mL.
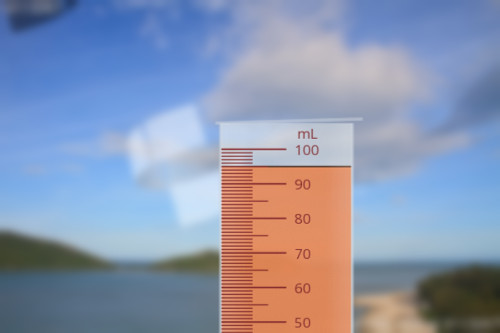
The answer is 95 mL
